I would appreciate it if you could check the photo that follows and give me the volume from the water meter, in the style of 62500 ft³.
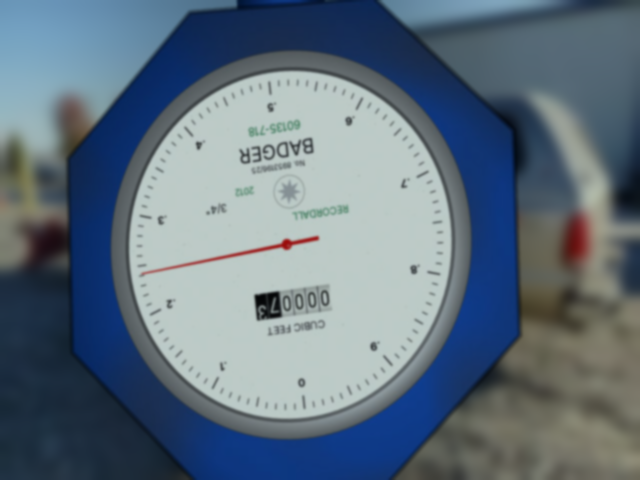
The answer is 73.24 ft³
